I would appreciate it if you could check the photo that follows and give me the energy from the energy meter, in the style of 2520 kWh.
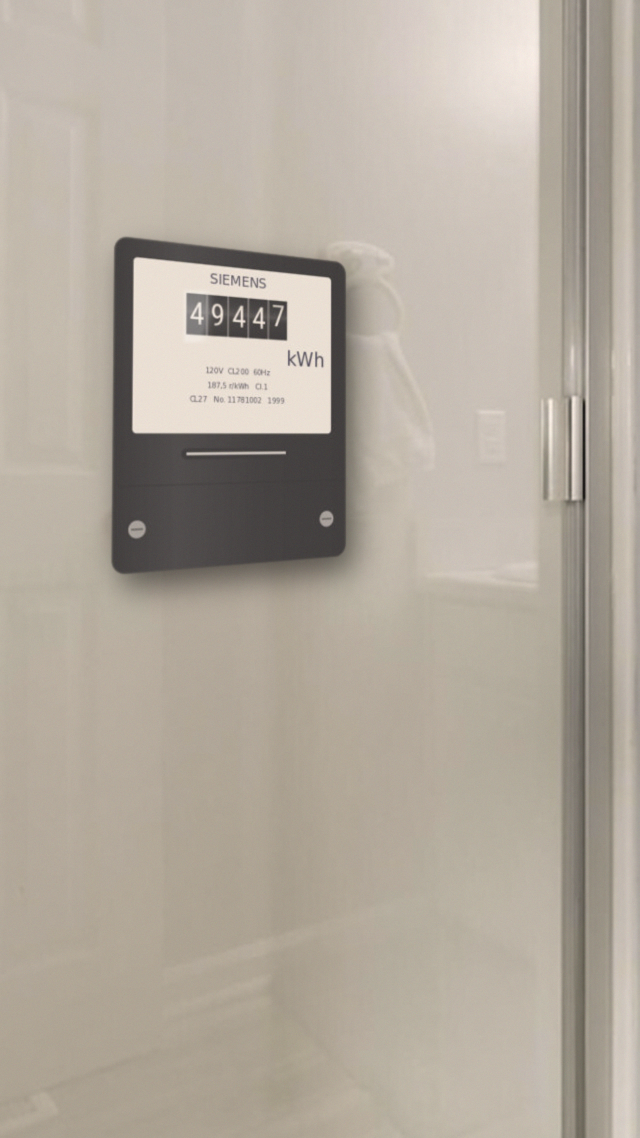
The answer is 49447 kWh
